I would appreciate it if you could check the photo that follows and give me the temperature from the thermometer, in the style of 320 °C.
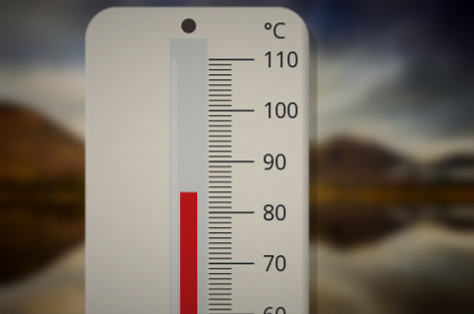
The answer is 84 °C
